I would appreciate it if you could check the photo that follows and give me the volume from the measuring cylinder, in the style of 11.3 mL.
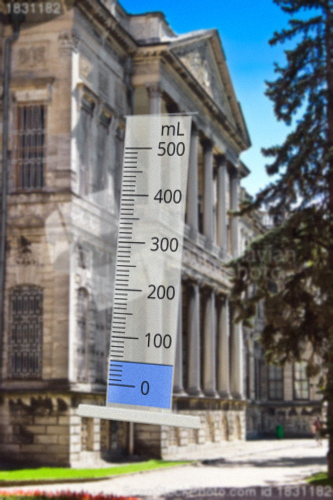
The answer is 50 mL
